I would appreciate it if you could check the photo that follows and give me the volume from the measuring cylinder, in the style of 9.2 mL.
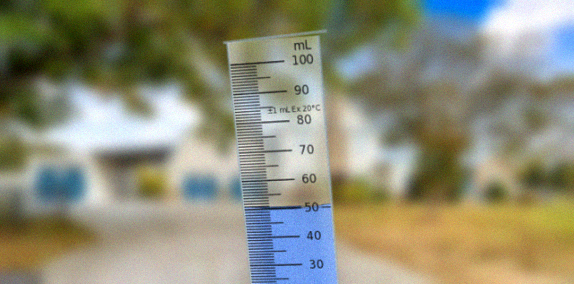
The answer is 50 mL
